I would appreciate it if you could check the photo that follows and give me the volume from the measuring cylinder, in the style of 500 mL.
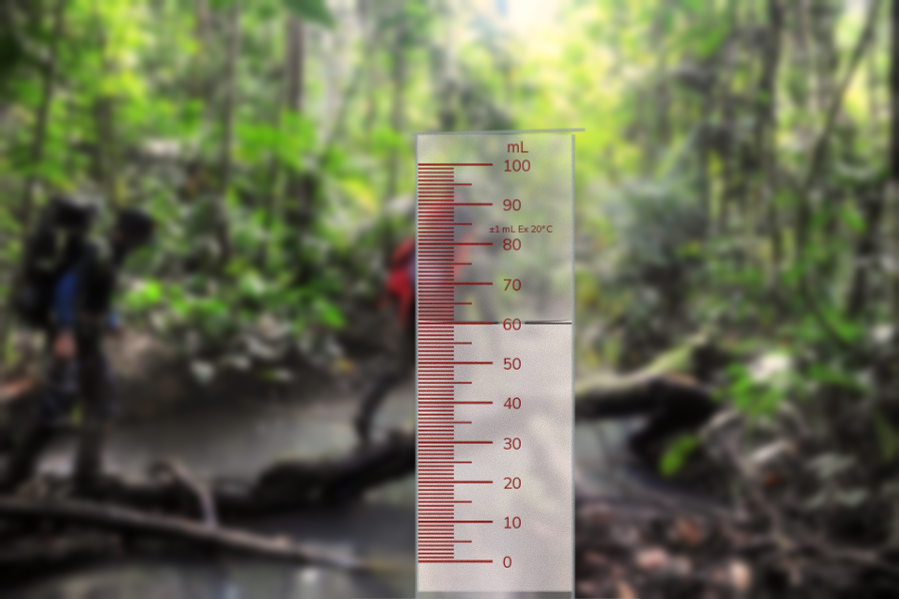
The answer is 60 mL
